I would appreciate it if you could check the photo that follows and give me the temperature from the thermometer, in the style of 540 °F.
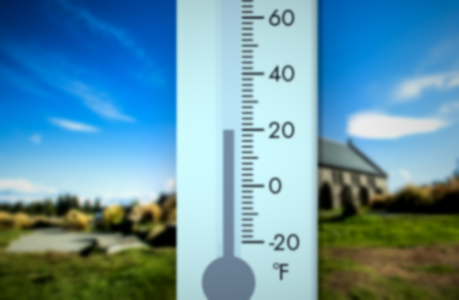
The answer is 20 °F
